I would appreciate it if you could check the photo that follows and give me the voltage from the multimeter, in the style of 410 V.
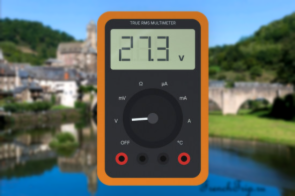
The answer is 27.3 V
